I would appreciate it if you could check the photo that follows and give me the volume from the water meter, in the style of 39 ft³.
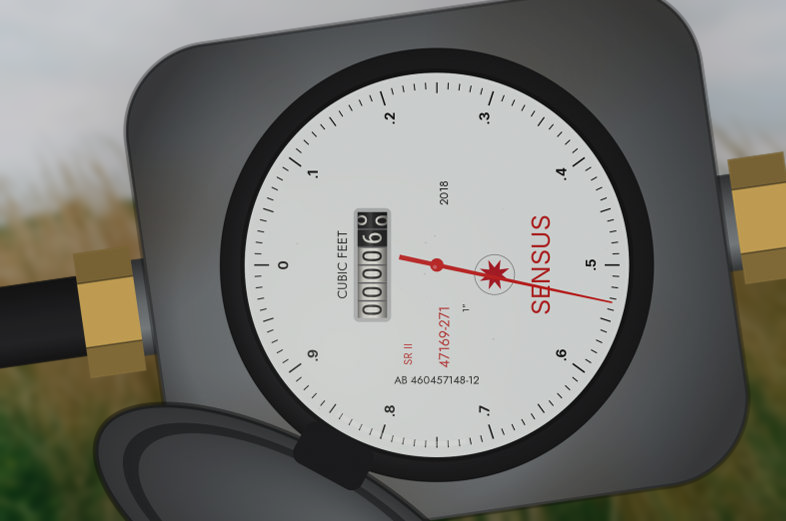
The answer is 68.53 ft³
